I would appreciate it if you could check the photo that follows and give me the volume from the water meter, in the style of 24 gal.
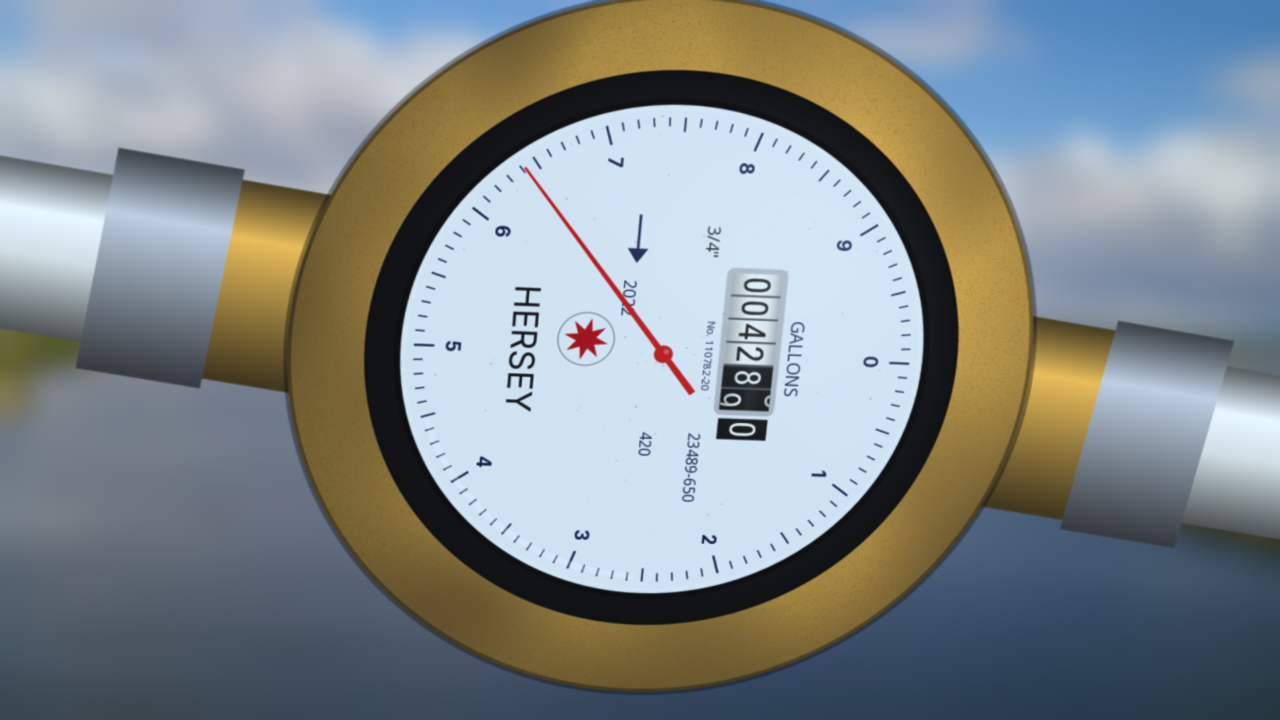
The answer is 42886.4 gal
